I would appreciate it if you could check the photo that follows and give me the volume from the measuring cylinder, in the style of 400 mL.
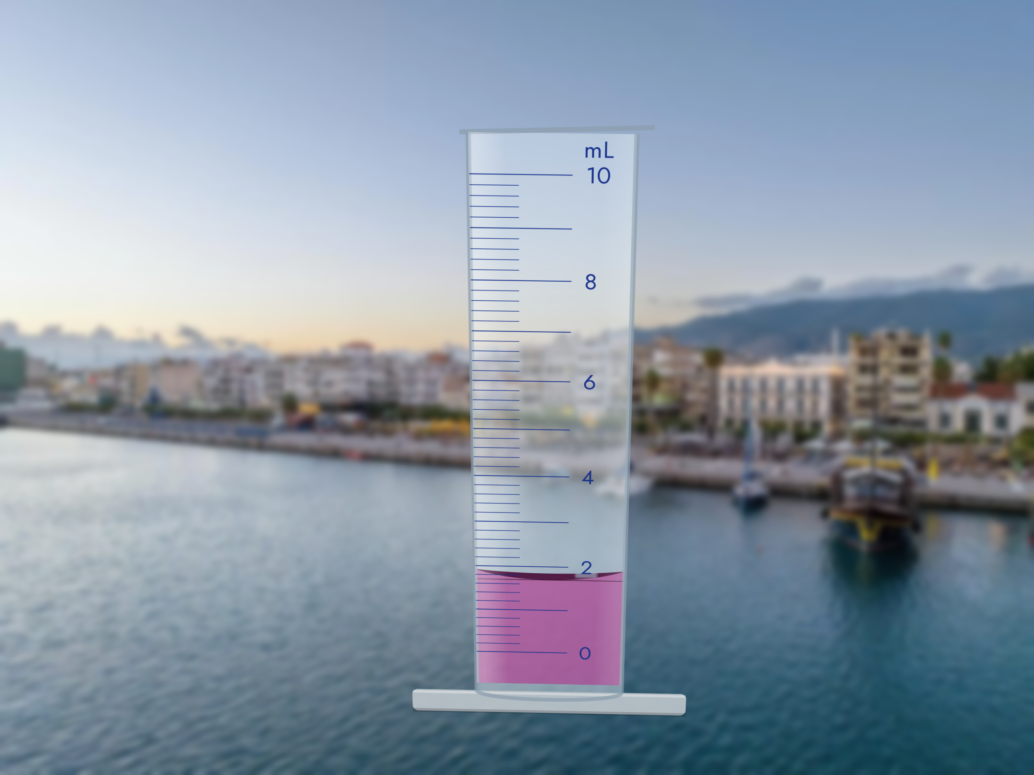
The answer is 1.7 mL
